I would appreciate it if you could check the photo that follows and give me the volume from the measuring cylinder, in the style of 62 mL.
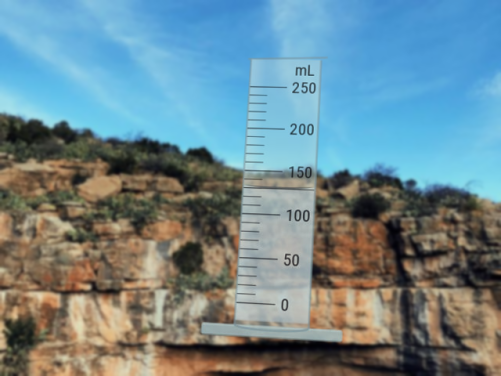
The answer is 130 mL
